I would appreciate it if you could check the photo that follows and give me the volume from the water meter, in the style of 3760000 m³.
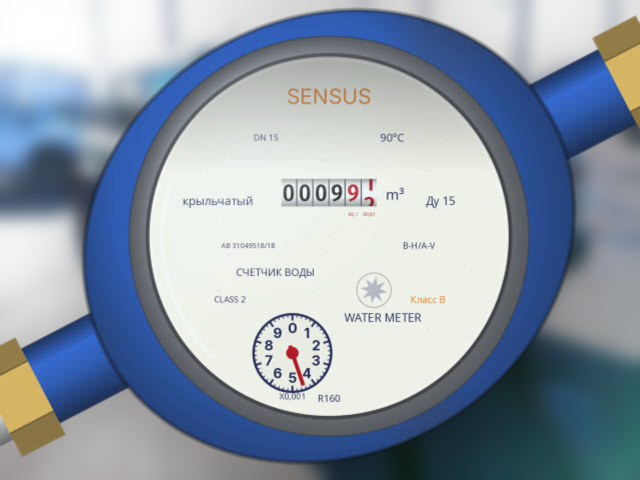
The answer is 9.914 m³
